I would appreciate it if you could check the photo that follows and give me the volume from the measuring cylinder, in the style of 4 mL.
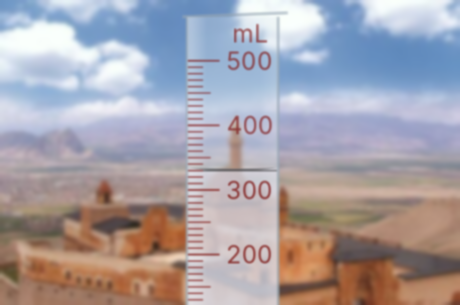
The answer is 330 mL
